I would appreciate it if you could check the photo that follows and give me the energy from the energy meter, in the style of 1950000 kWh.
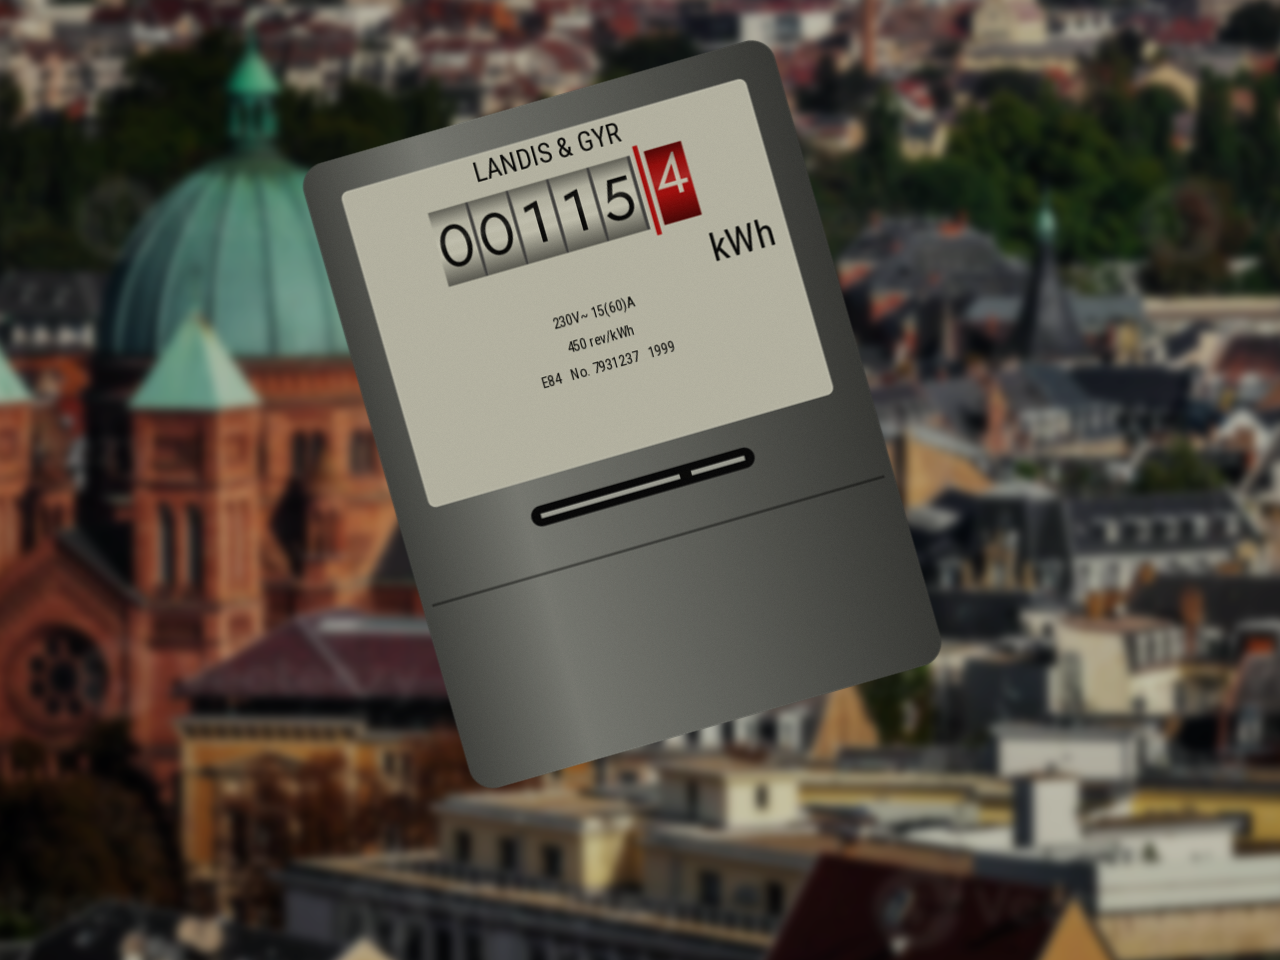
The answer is 115.4 kWh
